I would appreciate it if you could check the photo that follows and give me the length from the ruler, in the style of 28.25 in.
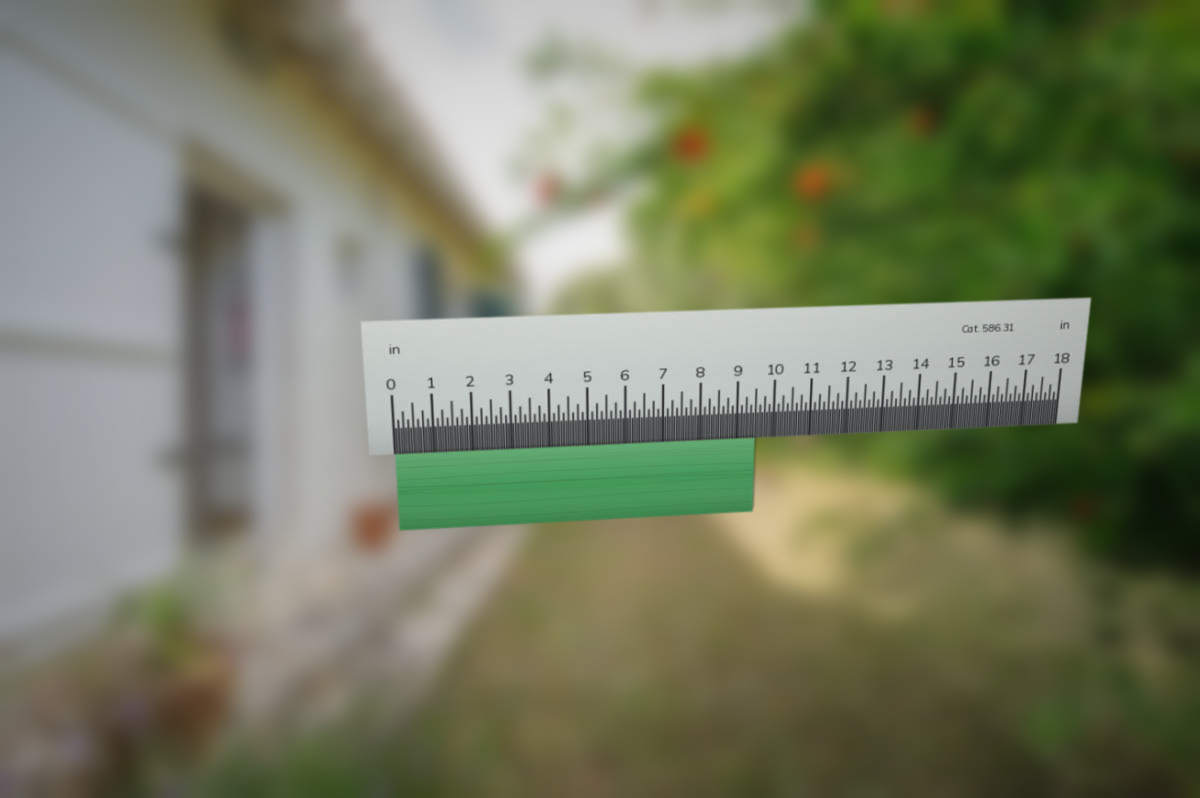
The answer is 9.5 in
